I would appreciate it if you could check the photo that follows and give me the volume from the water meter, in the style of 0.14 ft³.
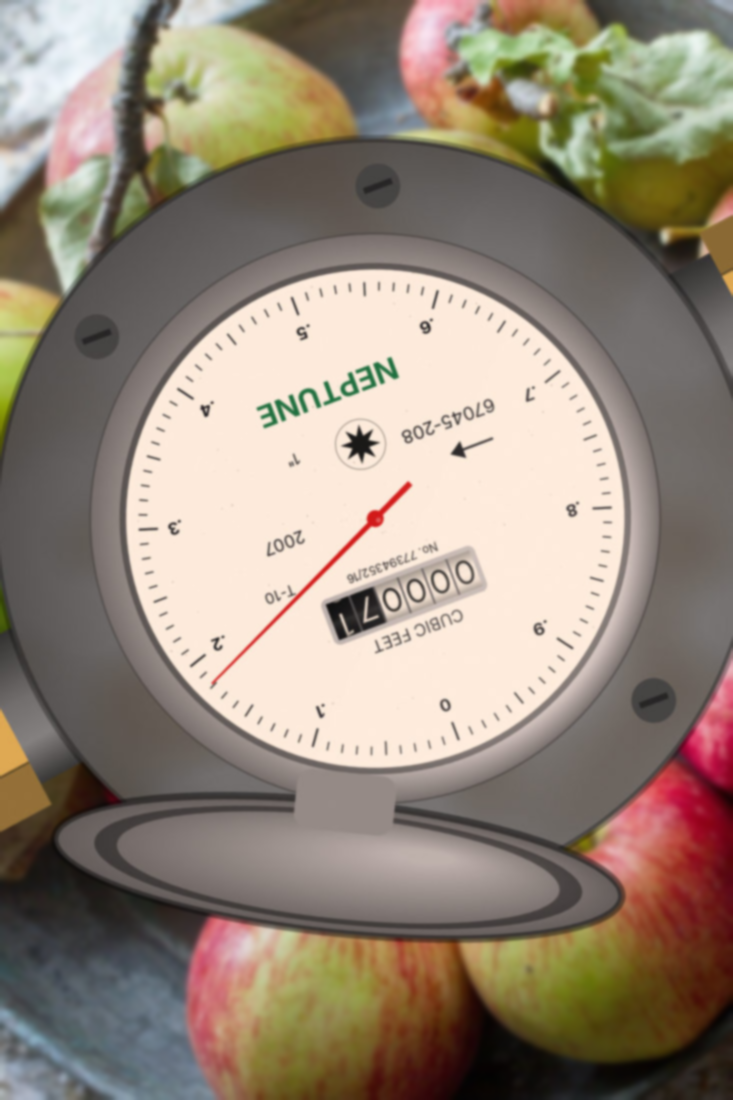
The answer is 71.18 ft³
